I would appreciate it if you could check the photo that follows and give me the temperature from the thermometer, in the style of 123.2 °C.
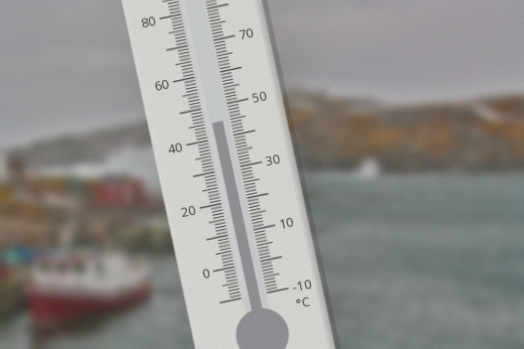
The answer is 45 °C
